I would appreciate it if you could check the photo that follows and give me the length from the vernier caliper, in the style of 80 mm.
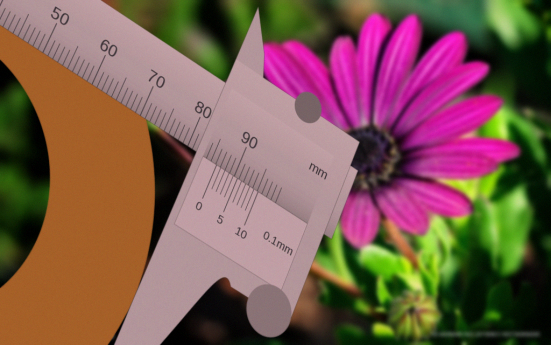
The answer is 86.2 mm
